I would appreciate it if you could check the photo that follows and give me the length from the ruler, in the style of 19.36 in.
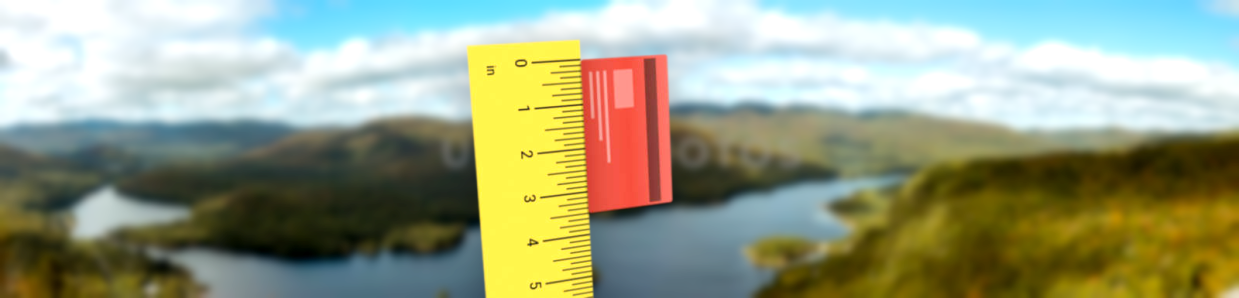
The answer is 3.5 in
